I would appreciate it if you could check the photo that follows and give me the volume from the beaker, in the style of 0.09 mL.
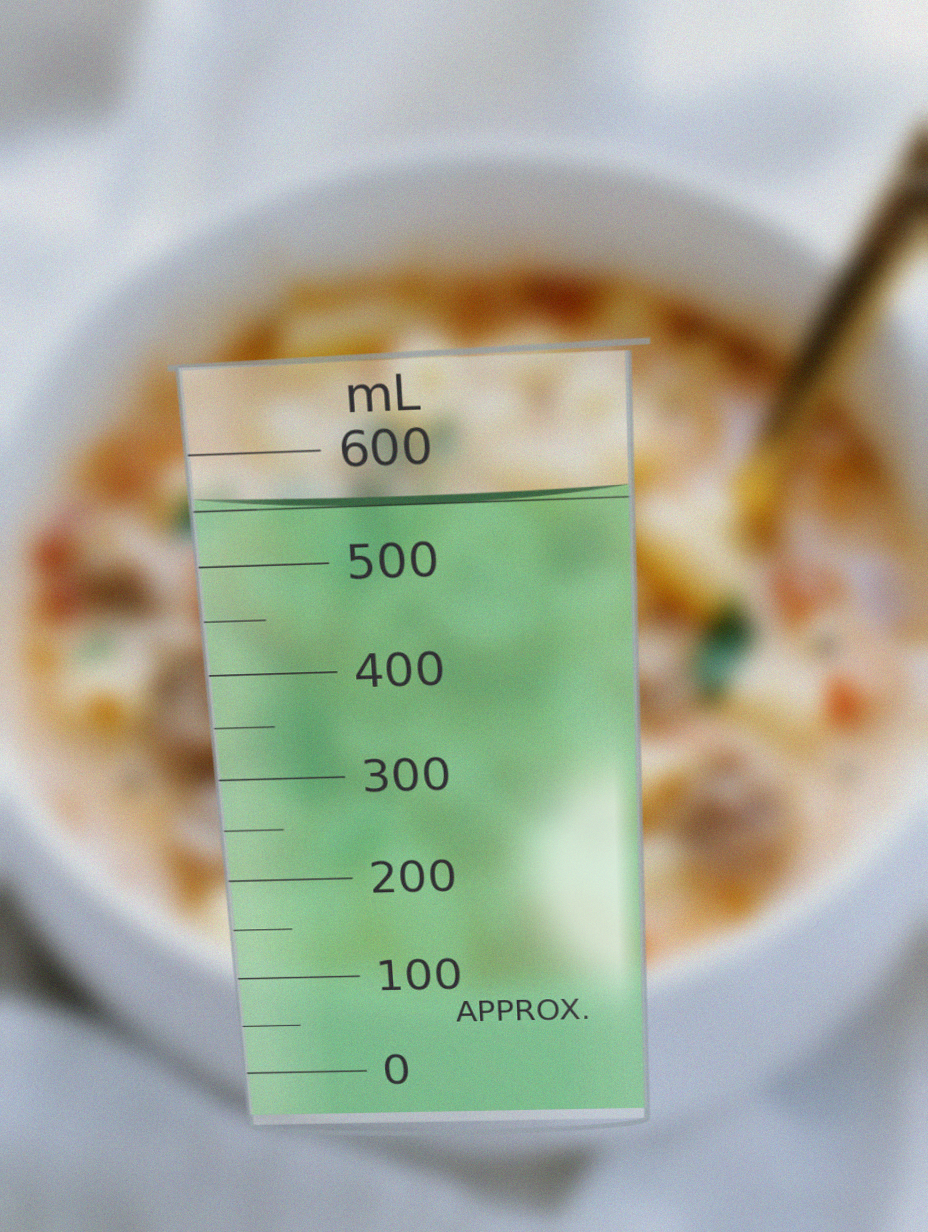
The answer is 550 mL
